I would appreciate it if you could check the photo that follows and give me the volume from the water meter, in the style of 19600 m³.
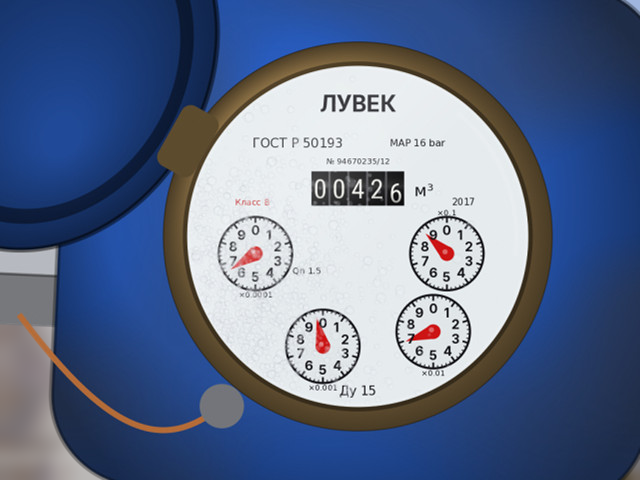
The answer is 425.8696 m³
